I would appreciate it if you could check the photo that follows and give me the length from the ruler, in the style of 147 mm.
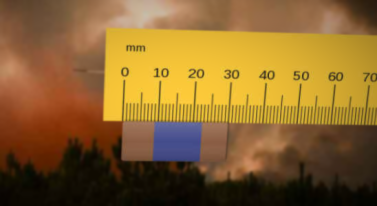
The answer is 30 mm
